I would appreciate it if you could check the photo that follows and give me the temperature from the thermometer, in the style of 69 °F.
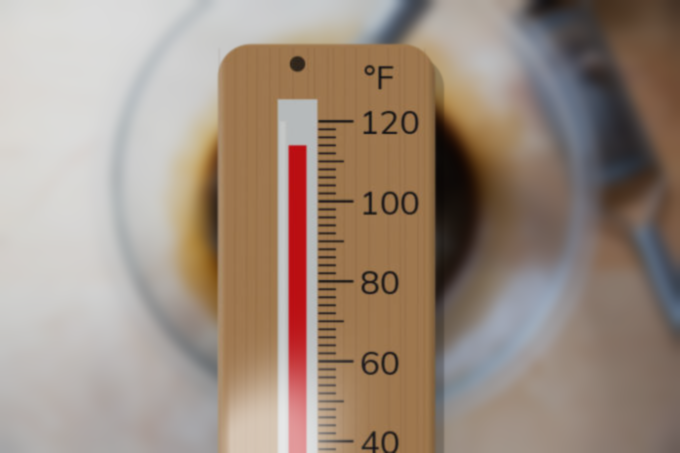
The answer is 114 °F
